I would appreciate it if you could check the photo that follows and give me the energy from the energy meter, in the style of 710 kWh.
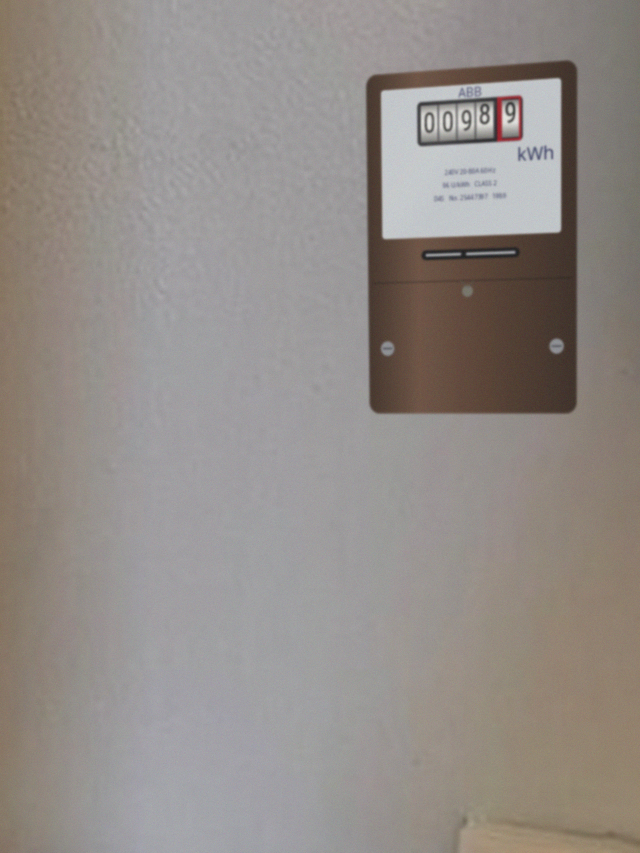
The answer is 98.9 kWh
